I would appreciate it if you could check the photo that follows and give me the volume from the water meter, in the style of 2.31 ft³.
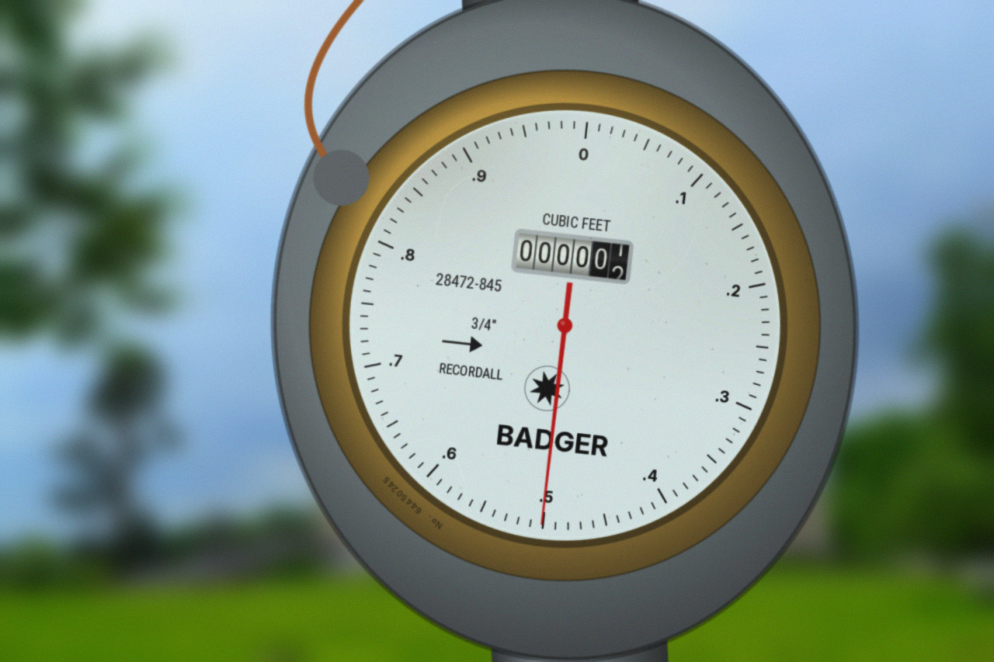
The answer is 1.50 ft³
